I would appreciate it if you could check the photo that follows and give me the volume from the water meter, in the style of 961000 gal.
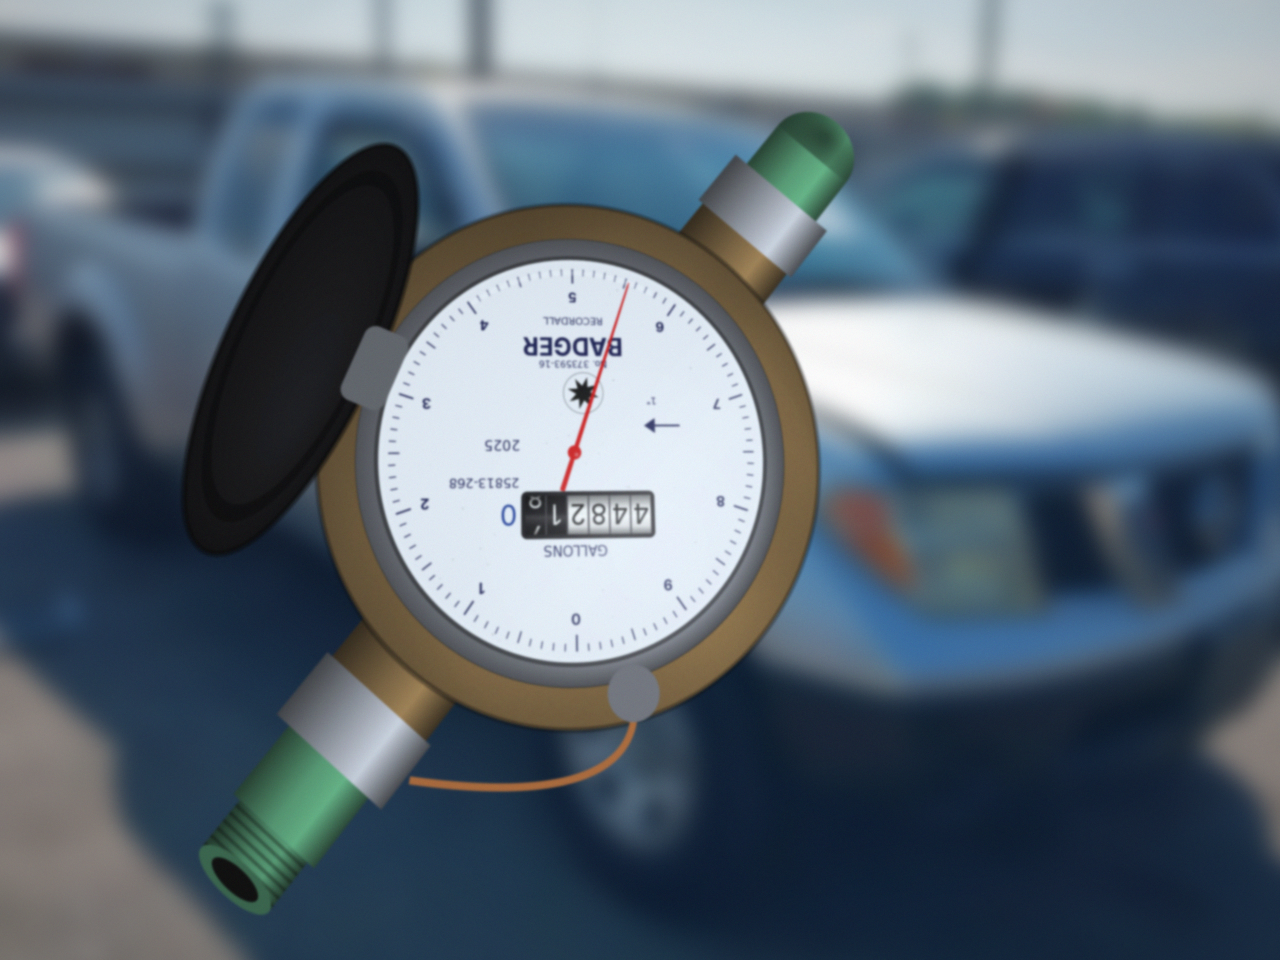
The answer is 4482175.5 gal
